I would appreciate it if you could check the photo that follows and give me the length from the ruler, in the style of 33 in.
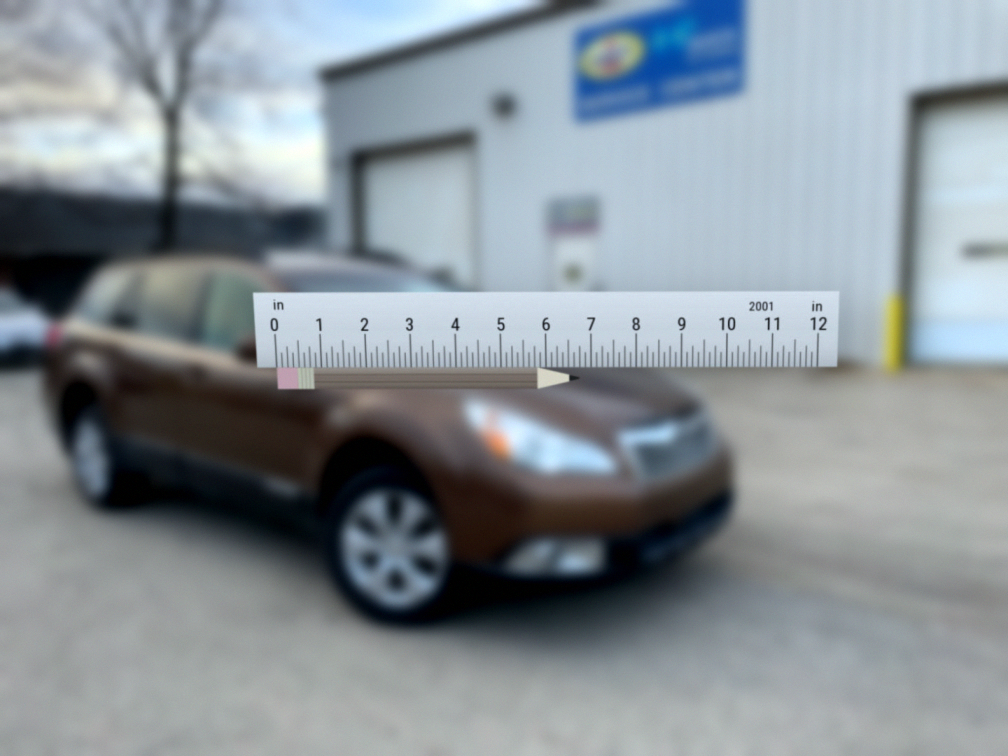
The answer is 6.75 in
